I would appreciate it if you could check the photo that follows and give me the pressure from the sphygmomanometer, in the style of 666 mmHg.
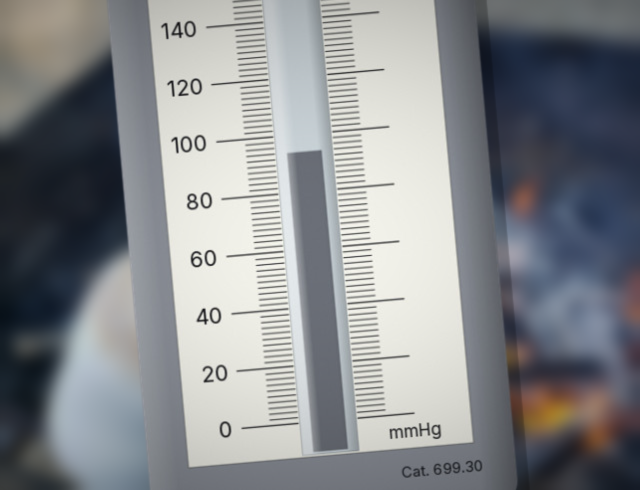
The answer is 94 mmHg
